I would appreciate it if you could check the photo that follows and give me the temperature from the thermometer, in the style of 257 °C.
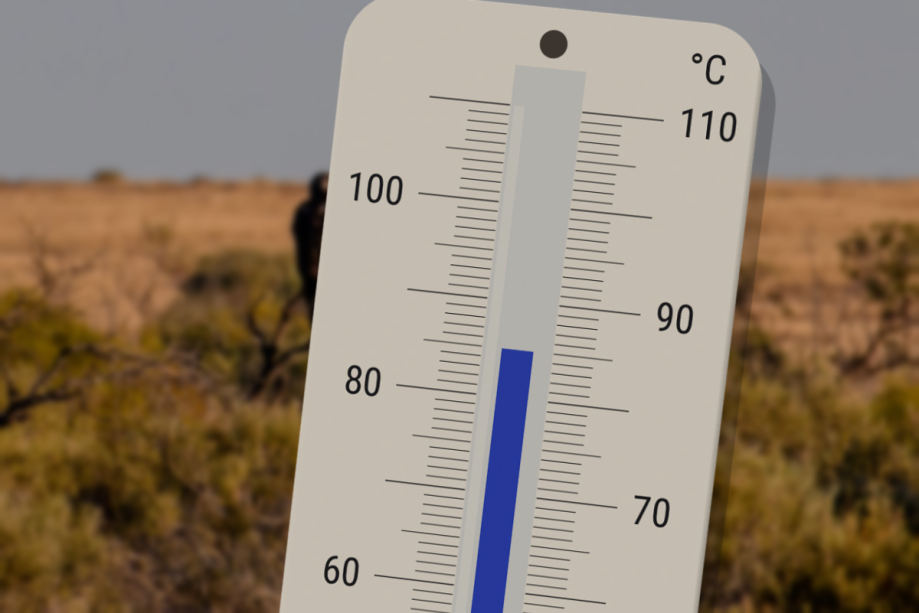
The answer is 85 °C
